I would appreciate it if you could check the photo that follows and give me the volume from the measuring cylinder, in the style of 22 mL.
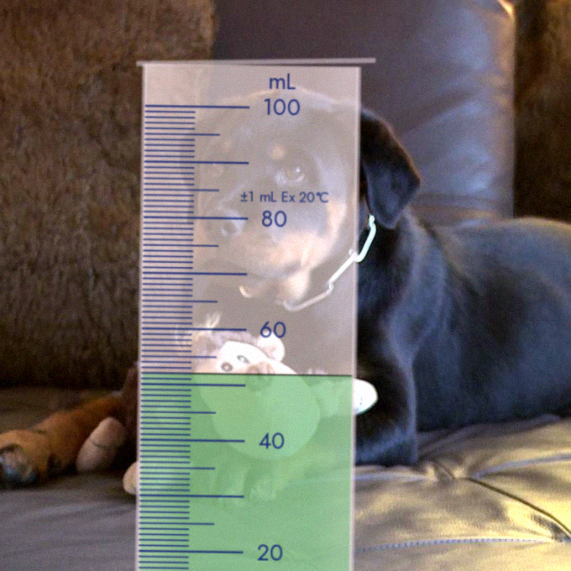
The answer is 52 mL
